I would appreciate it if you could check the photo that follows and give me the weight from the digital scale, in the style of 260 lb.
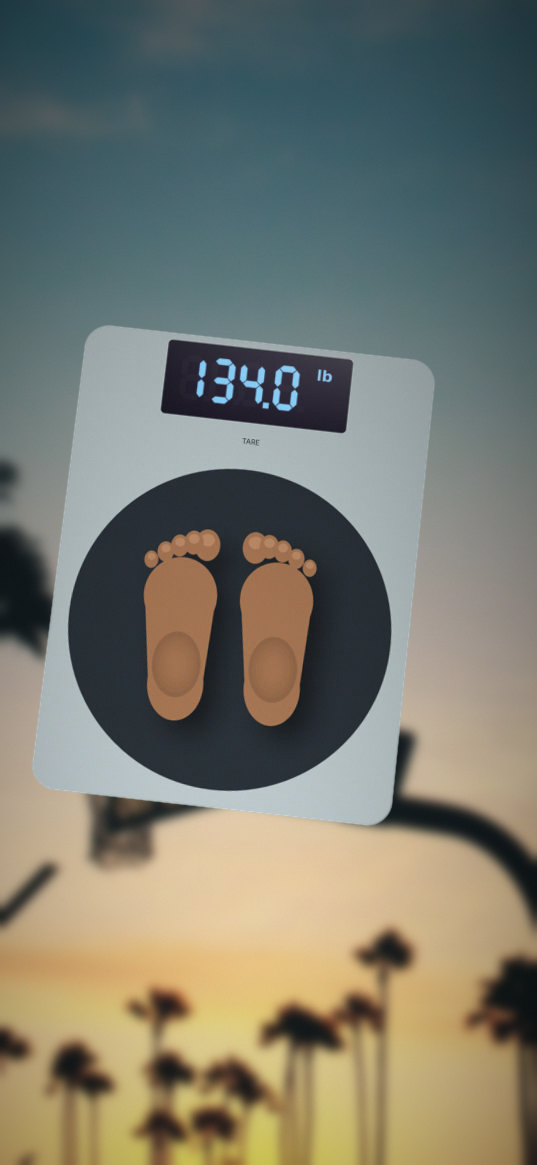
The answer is 134.0 lb
